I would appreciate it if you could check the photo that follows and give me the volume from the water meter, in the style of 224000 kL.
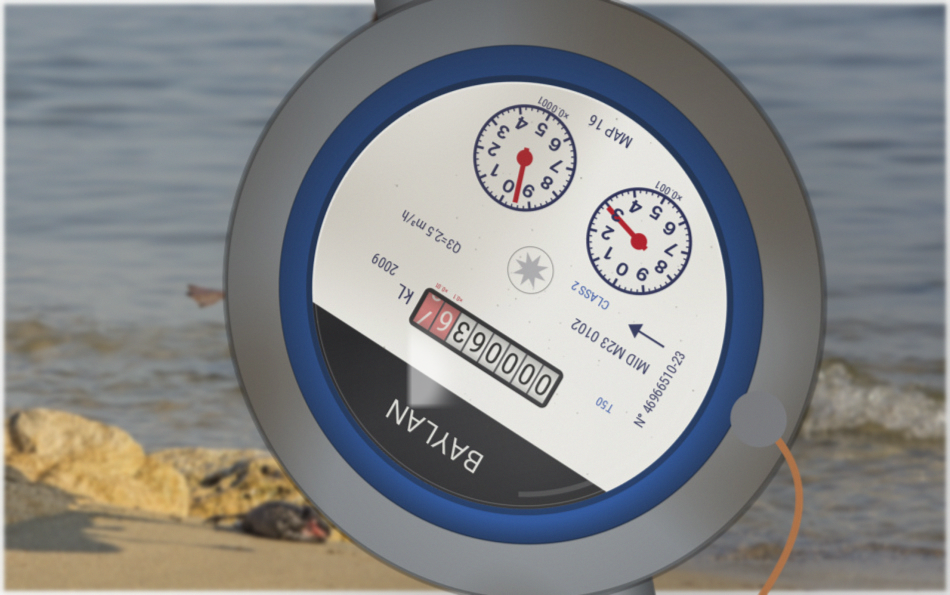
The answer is 63.6729 kL
